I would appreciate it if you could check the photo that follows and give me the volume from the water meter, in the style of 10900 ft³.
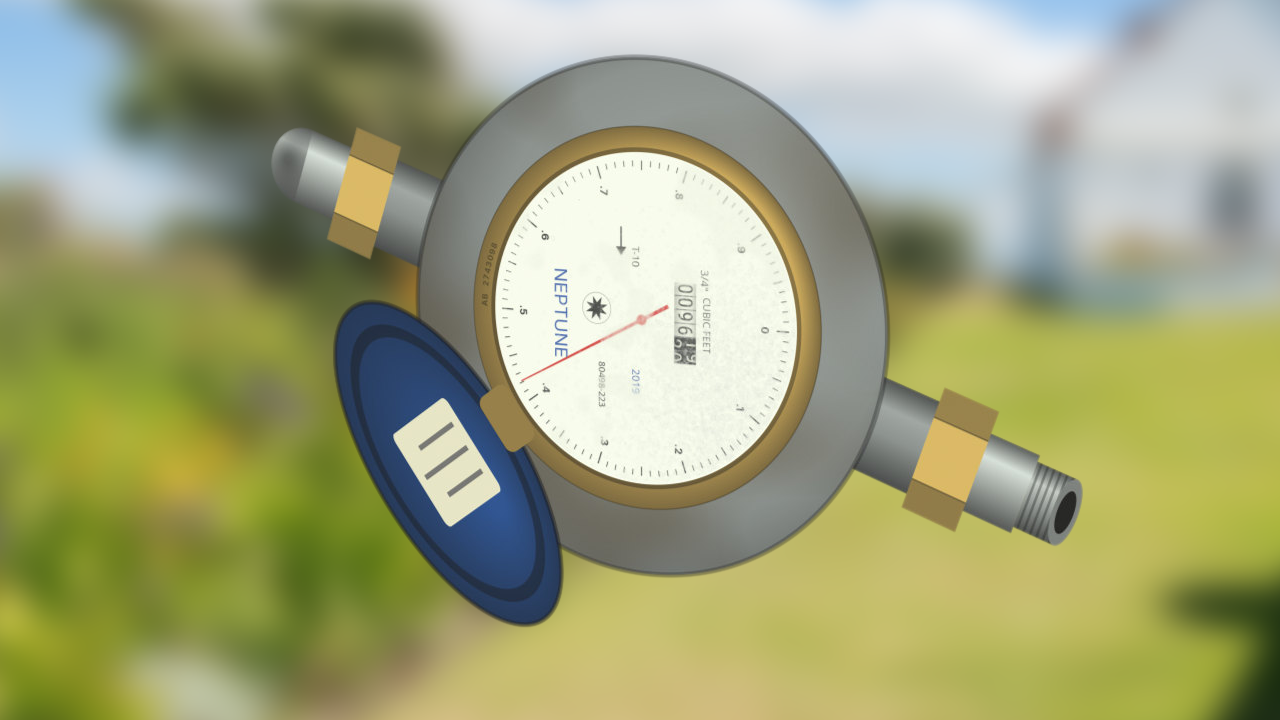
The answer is 9619.42 ft³
